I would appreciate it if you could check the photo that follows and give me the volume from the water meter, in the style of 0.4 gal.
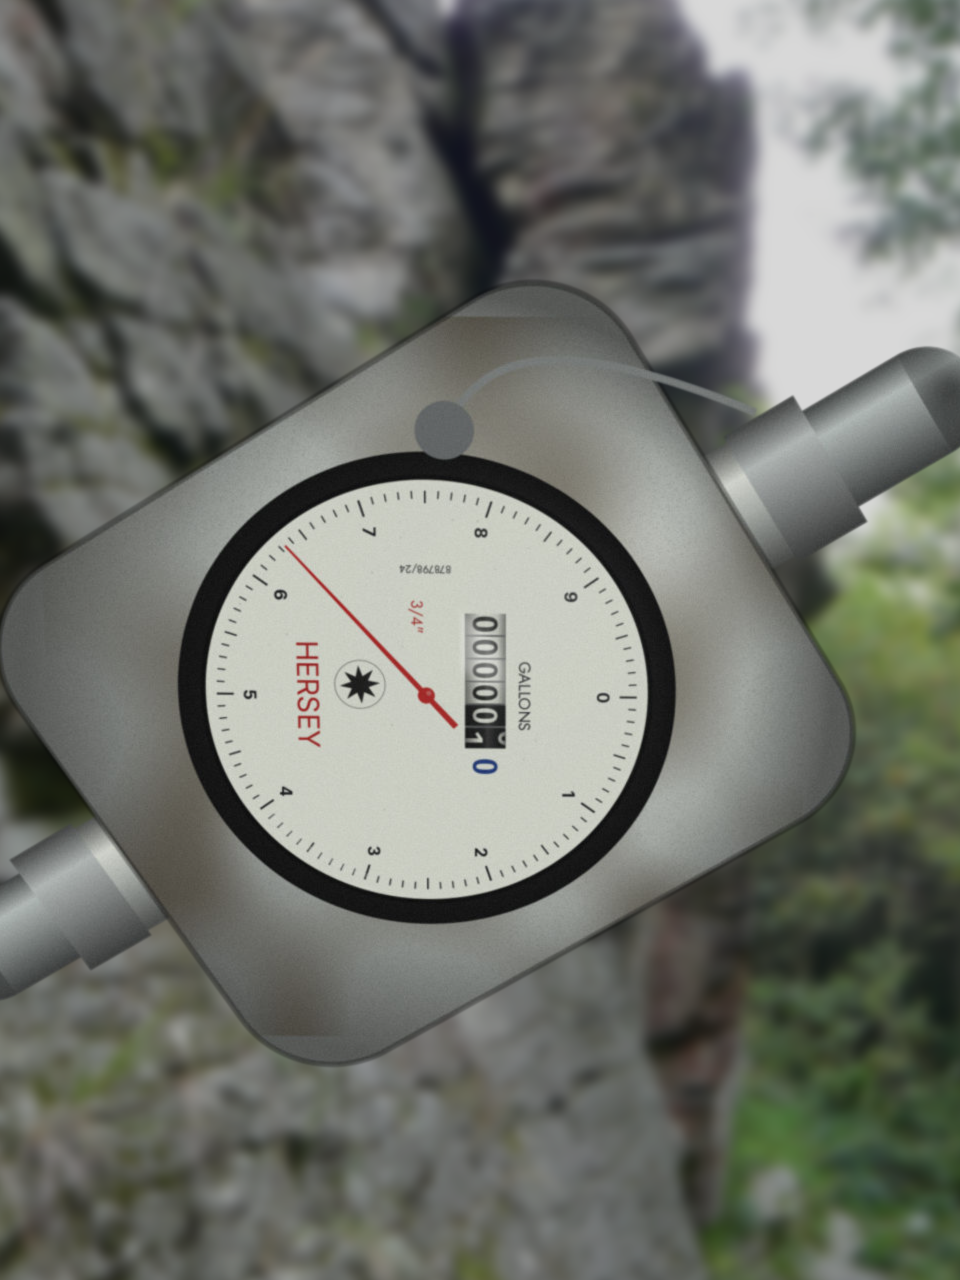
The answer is 6.3 gal
